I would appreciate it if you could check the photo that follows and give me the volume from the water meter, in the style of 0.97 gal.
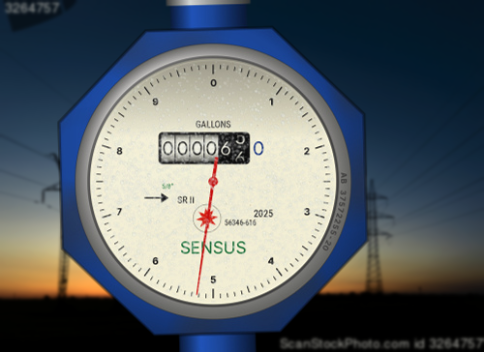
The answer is 655.2 gal
